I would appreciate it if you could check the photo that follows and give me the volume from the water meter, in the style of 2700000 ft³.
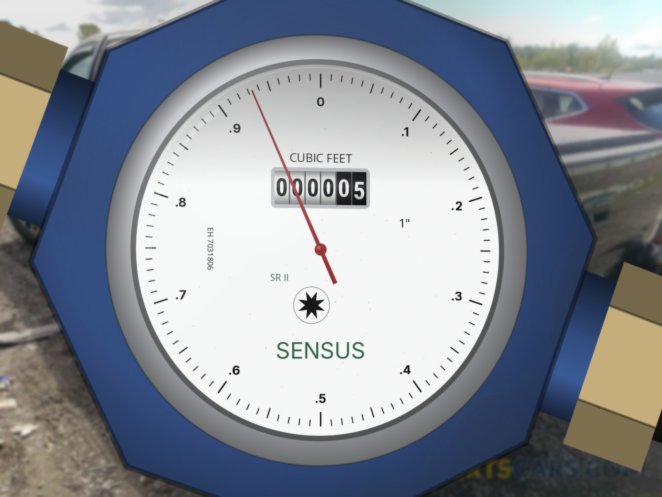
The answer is 4.93 ft³
